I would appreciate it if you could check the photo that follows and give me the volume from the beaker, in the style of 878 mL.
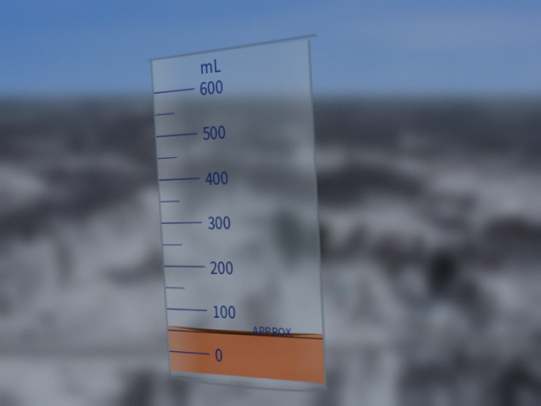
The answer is 50 mL
